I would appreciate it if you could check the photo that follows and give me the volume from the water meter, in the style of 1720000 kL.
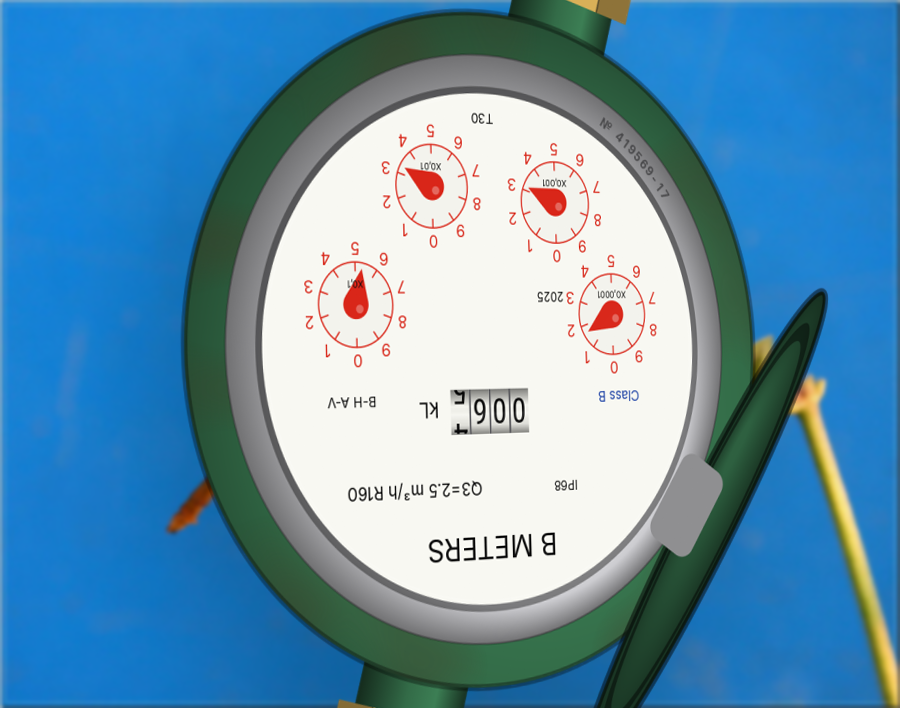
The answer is 64.5331 kL
